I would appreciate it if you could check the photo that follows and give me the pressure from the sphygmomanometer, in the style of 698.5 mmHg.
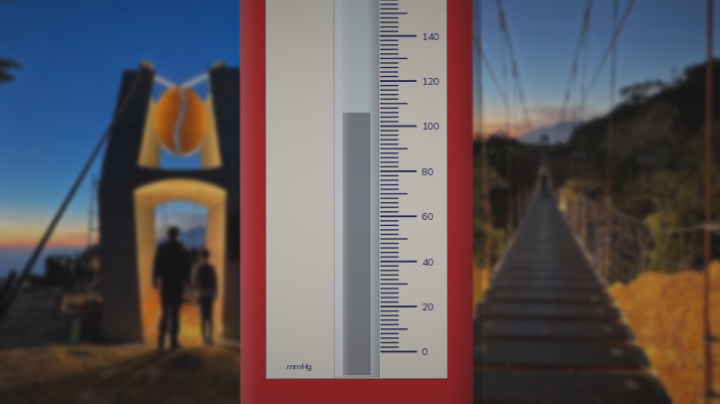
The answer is 106 mmHg
